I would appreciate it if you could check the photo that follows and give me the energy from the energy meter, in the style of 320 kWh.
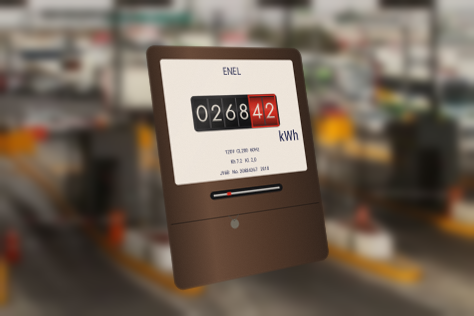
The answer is 268.42 kWh
